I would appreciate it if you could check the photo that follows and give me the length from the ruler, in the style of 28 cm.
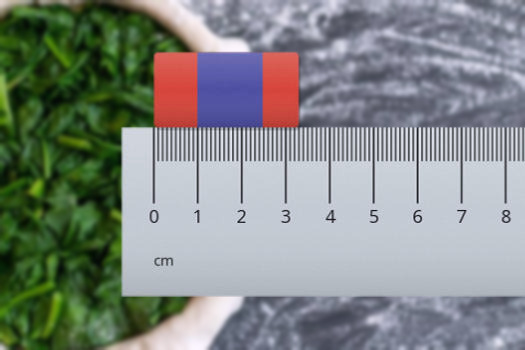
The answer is 3.3 cm
